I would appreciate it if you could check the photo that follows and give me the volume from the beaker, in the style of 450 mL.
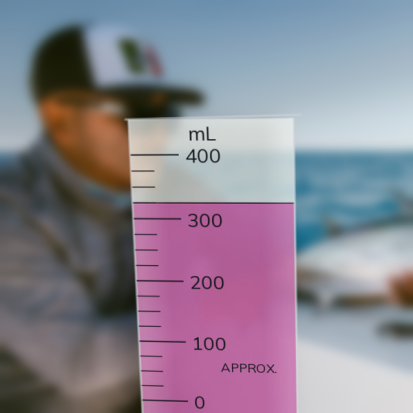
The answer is 325 mL
